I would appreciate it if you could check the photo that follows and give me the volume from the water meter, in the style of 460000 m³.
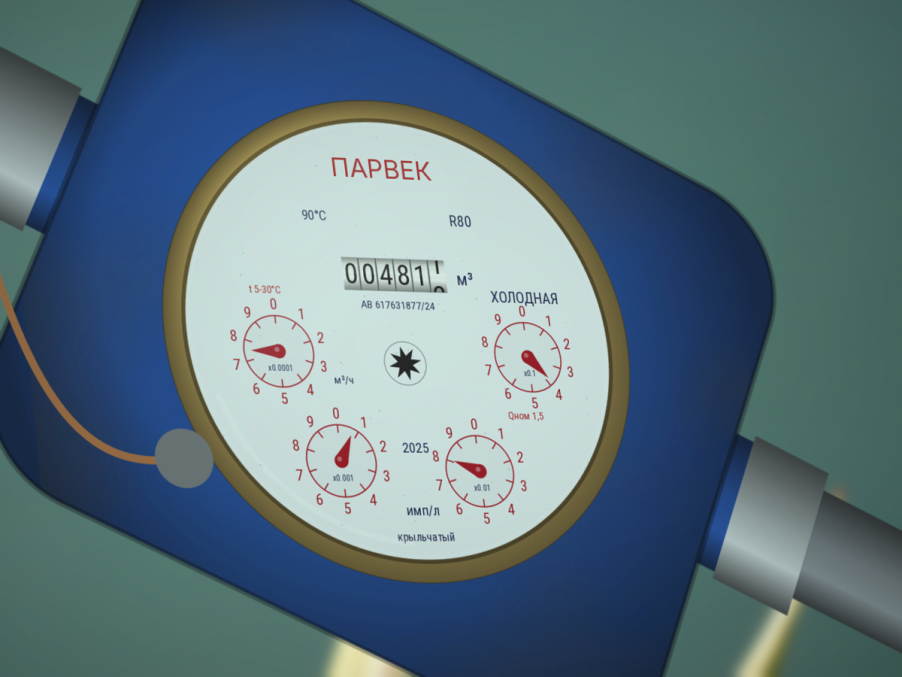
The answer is 4811.3807 m³
